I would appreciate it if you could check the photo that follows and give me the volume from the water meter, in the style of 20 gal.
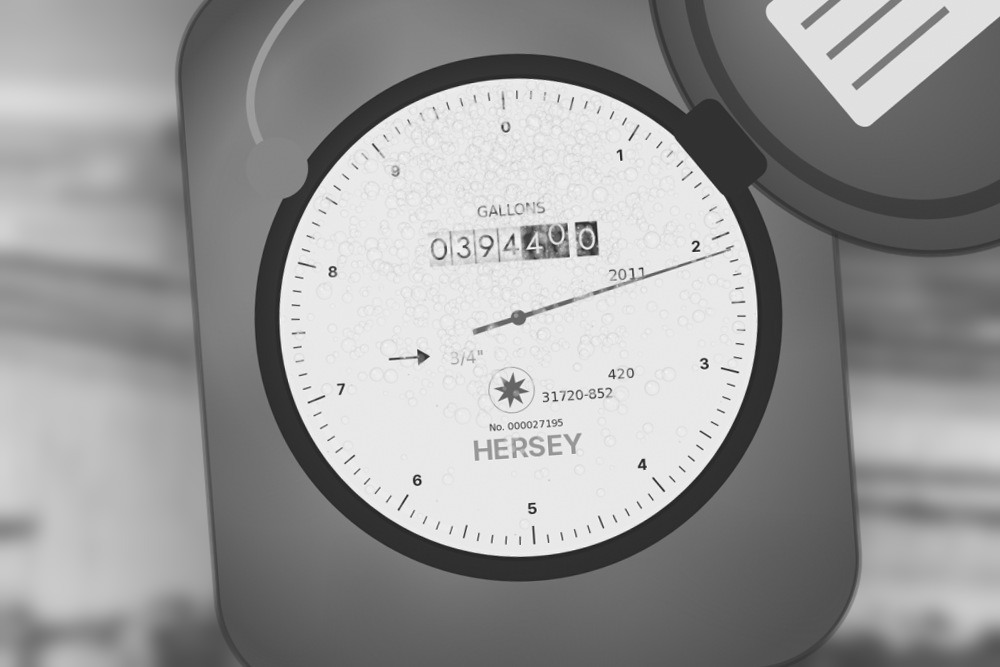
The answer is 394402.1 gal
